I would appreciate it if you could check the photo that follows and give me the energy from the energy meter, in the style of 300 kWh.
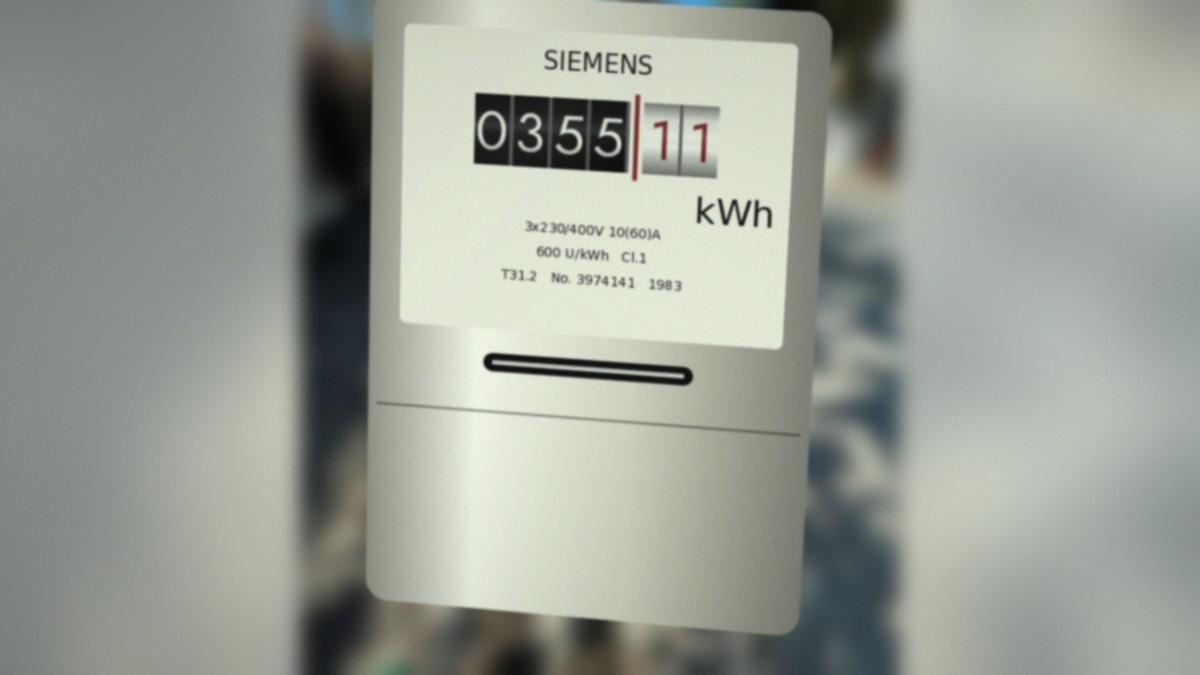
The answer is 355.11 kWh
